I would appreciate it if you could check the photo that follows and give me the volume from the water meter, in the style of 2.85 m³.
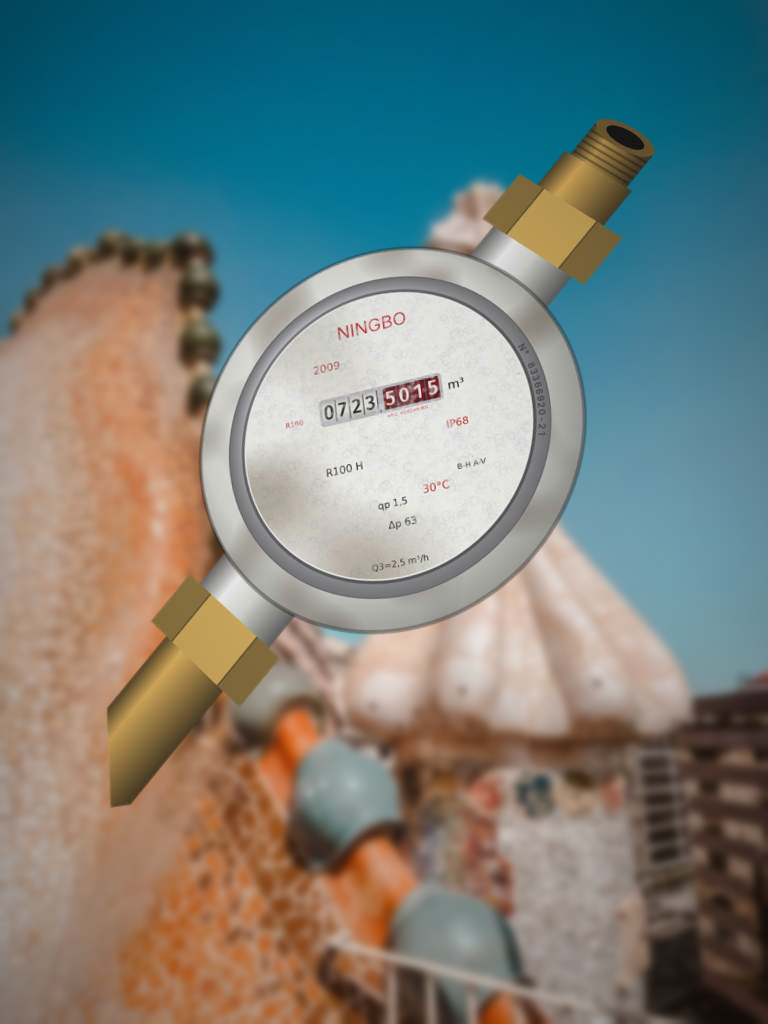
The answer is 723.5015 m³
